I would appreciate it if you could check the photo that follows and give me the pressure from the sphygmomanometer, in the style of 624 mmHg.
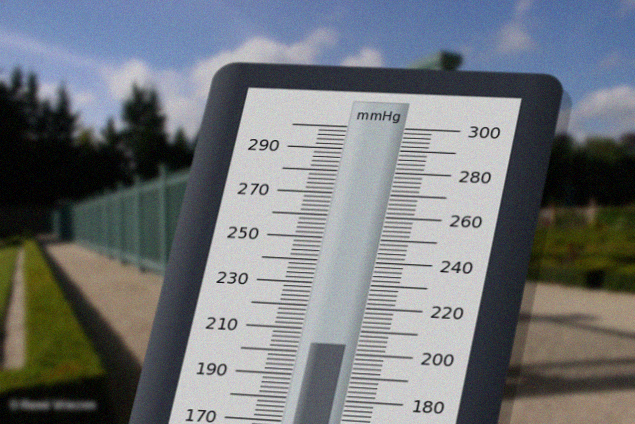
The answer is 204 mmHg
